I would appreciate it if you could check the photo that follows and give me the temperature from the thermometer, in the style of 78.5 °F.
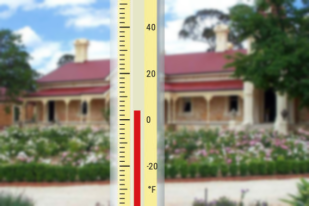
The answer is 4 °F
